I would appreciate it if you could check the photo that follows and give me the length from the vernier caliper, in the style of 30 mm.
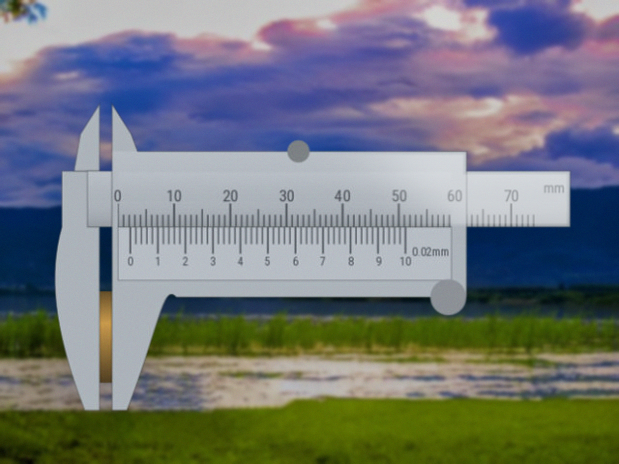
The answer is 2.2 mm
